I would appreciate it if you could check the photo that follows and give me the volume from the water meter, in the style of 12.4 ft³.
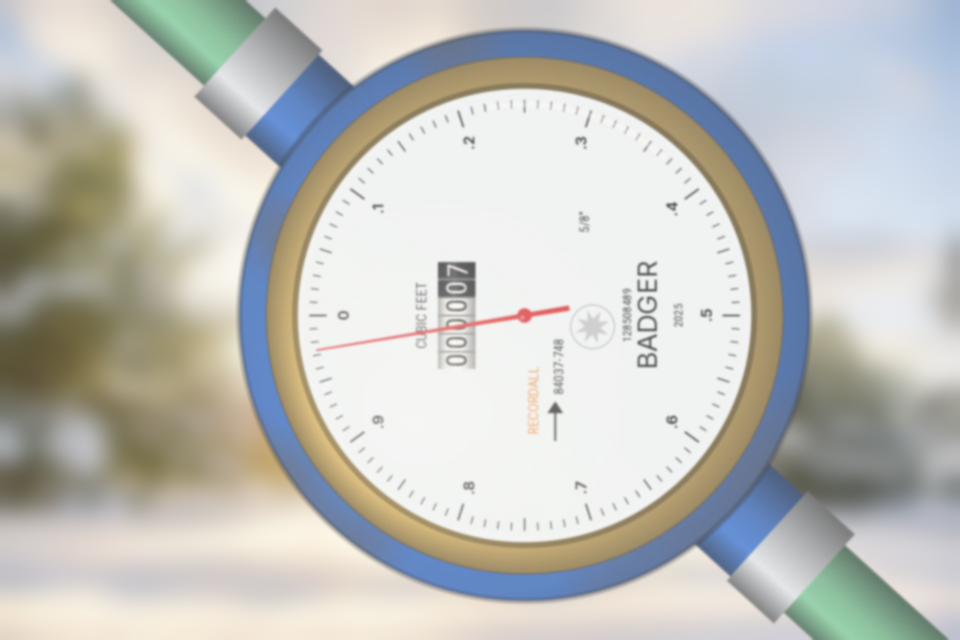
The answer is 6.97 ft³
